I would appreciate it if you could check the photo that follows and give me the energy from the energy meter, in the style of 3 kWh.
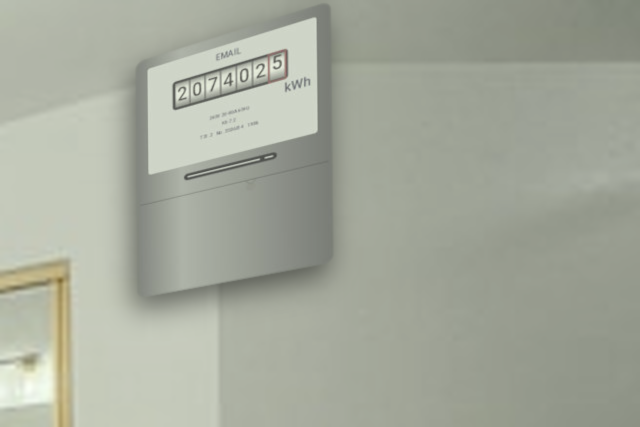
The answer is 207402.5 kWh
